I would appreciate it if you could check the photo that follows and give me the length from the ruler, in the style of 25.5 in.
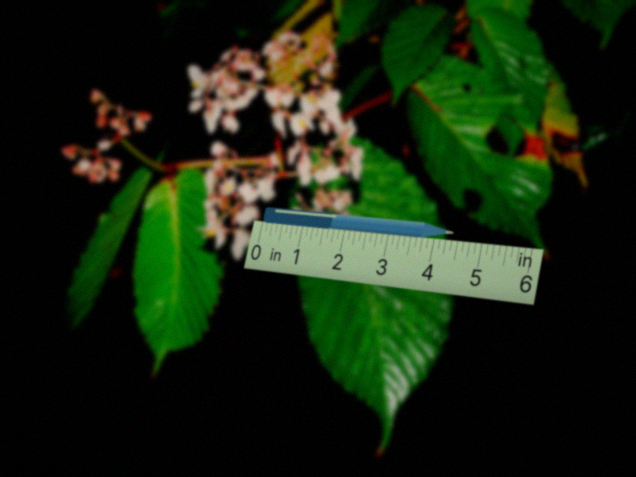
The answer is 4.375 in
